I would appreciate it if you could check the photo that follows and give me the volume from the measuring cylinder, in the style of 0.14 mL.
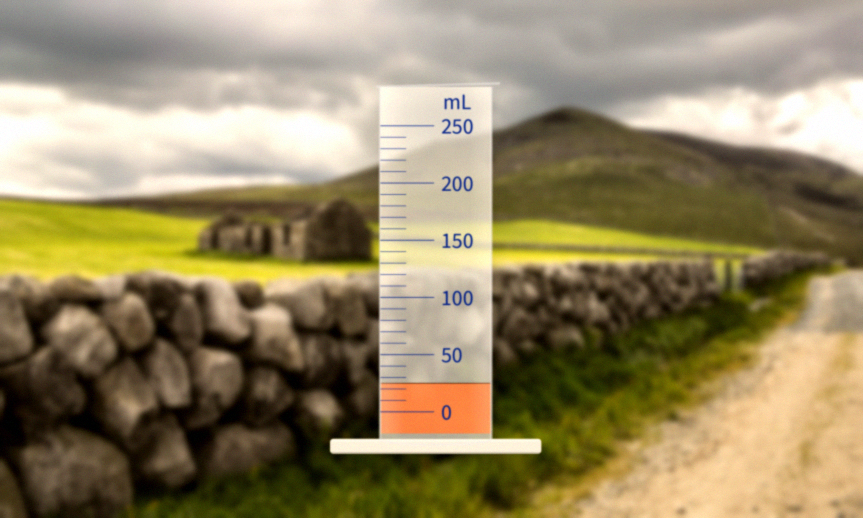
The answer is 25 mL
